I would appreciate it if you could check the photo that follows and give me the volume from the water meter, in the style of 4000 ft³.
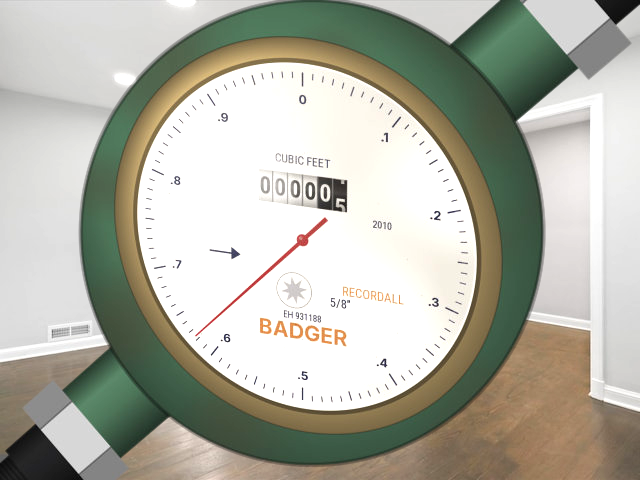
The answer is 4.62 ft³
